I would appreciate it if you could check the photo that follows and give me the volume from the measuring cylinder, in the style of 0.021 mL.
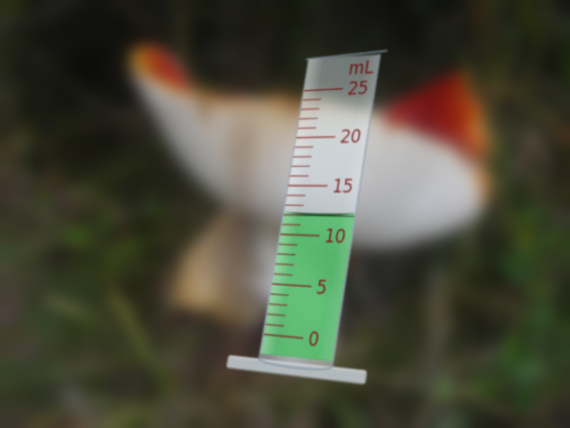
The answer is 12 mL
